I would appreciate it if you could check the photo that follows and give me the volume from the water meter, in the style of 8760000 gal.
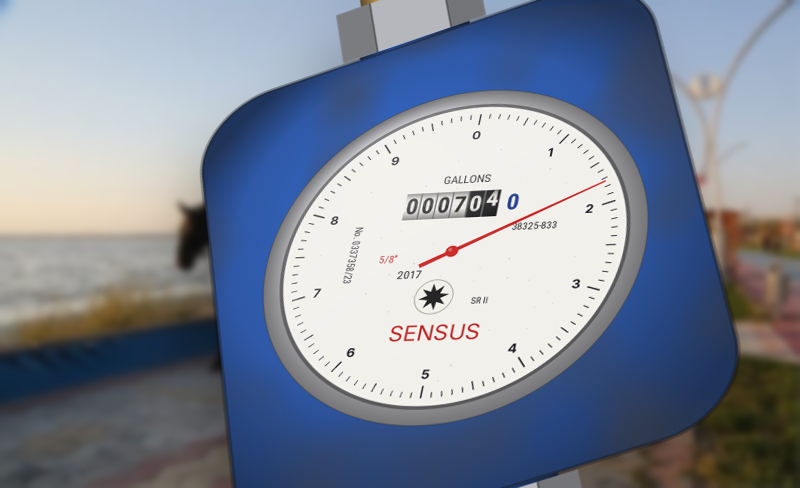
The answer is 7041.7 gal
